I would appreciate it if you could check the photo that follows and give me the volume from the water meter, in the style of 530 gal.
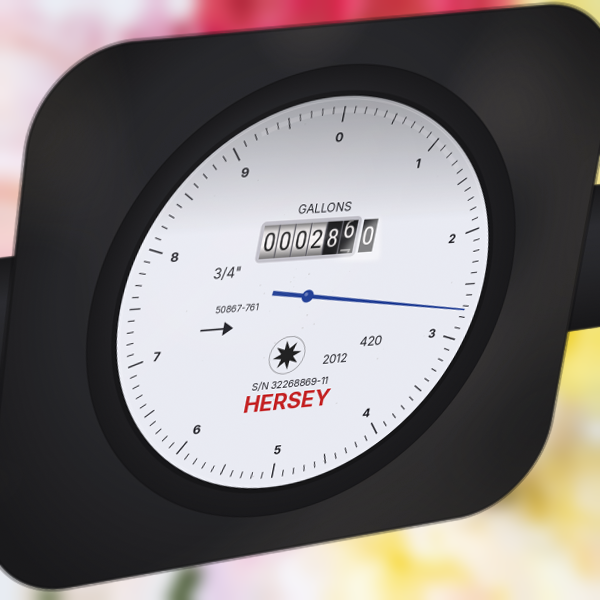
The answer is 2862.7 gal
